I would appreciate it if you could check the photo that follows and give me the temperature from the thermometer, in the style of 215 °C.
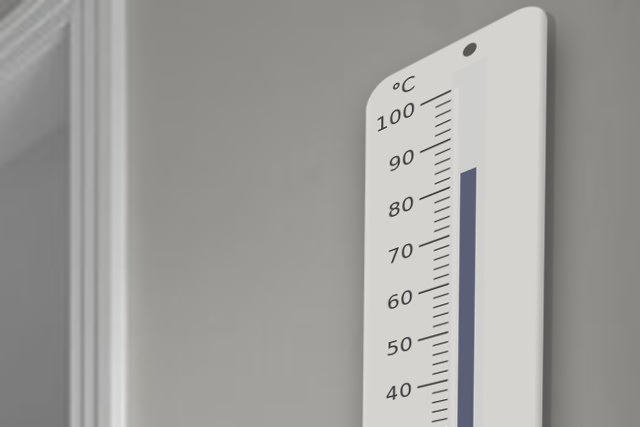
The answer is 82 °C
